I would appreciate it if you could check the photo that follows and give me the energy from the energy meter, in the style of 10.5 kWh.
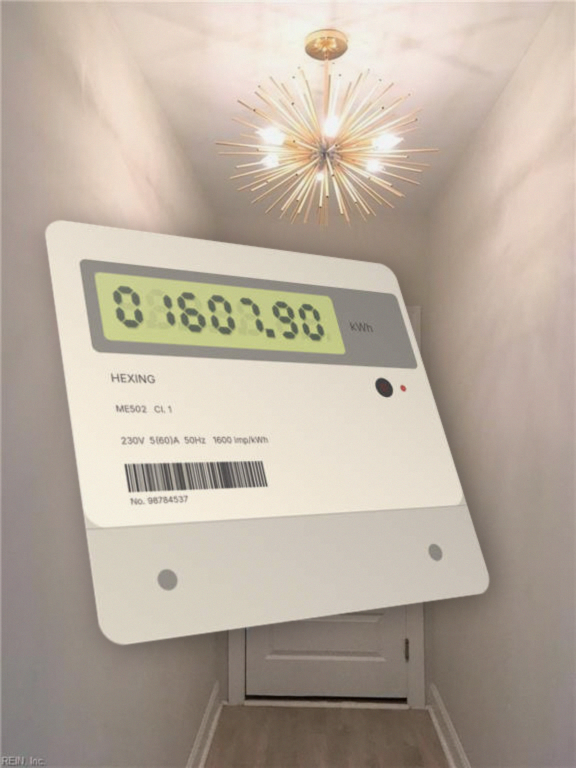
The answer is 1607.90 kWh
